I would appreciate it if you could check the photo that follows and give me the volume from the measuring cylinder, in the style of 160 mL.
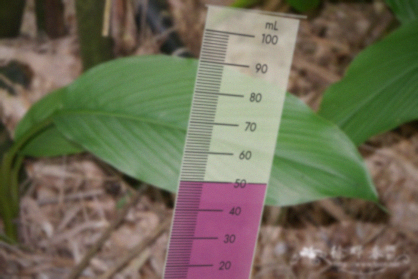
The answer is 50 mL
